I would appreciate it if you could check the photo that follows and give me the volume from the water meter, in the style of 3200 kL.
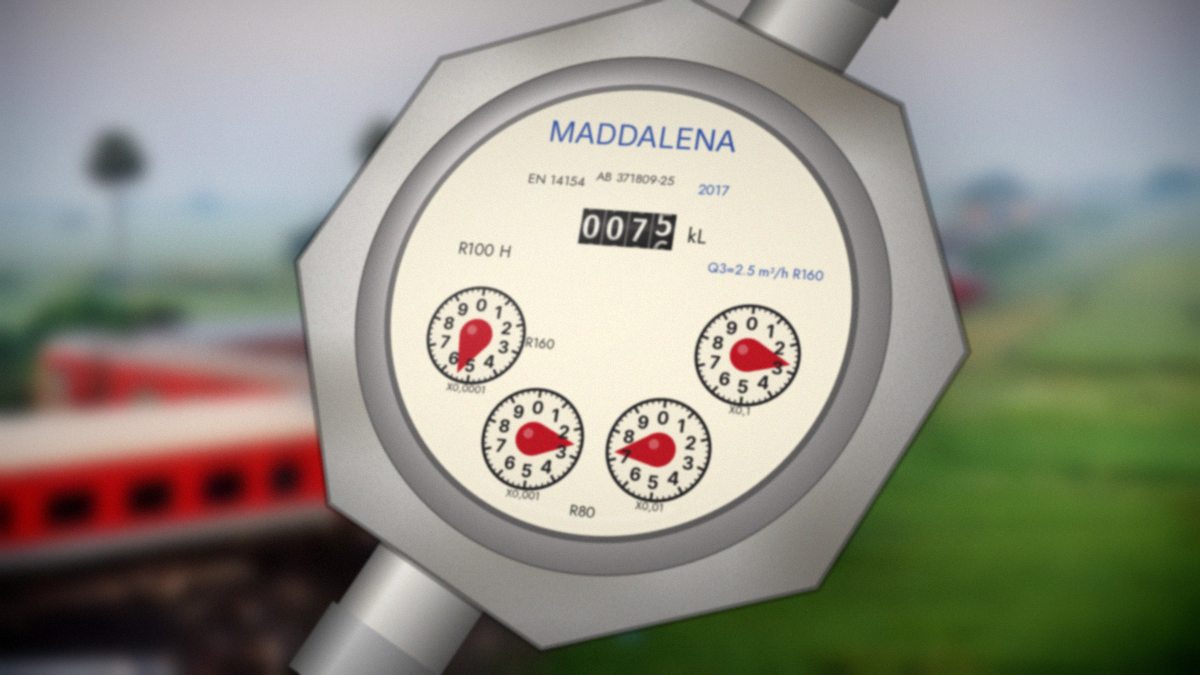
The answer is 75.2725 kL
